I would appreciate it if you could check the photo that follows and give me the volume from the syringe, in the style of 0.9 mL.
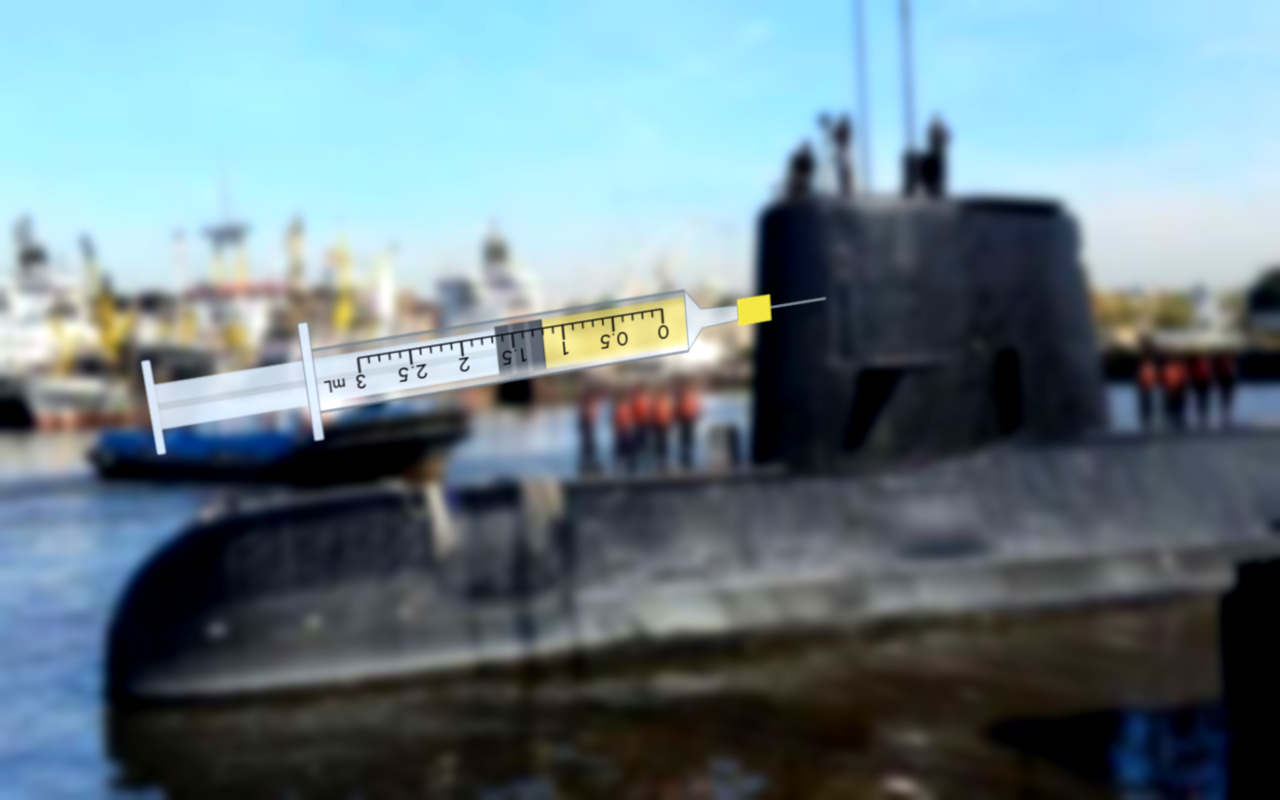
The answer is 1.2 mL
